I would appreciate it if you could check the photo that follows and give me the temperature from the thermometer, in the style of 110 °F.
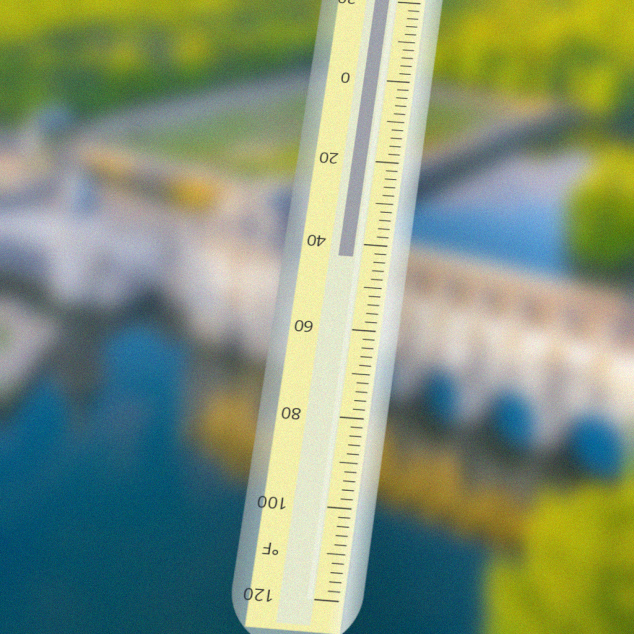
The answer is 43 °F
